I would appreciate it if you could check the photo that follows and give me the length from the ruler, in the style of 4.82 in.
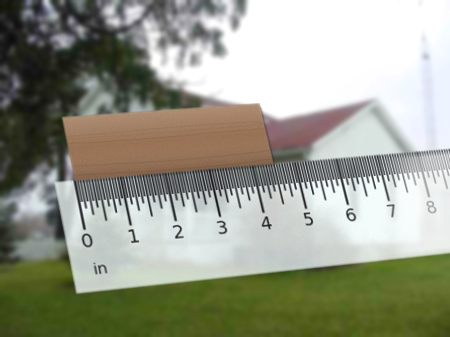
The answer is 4.5 in
